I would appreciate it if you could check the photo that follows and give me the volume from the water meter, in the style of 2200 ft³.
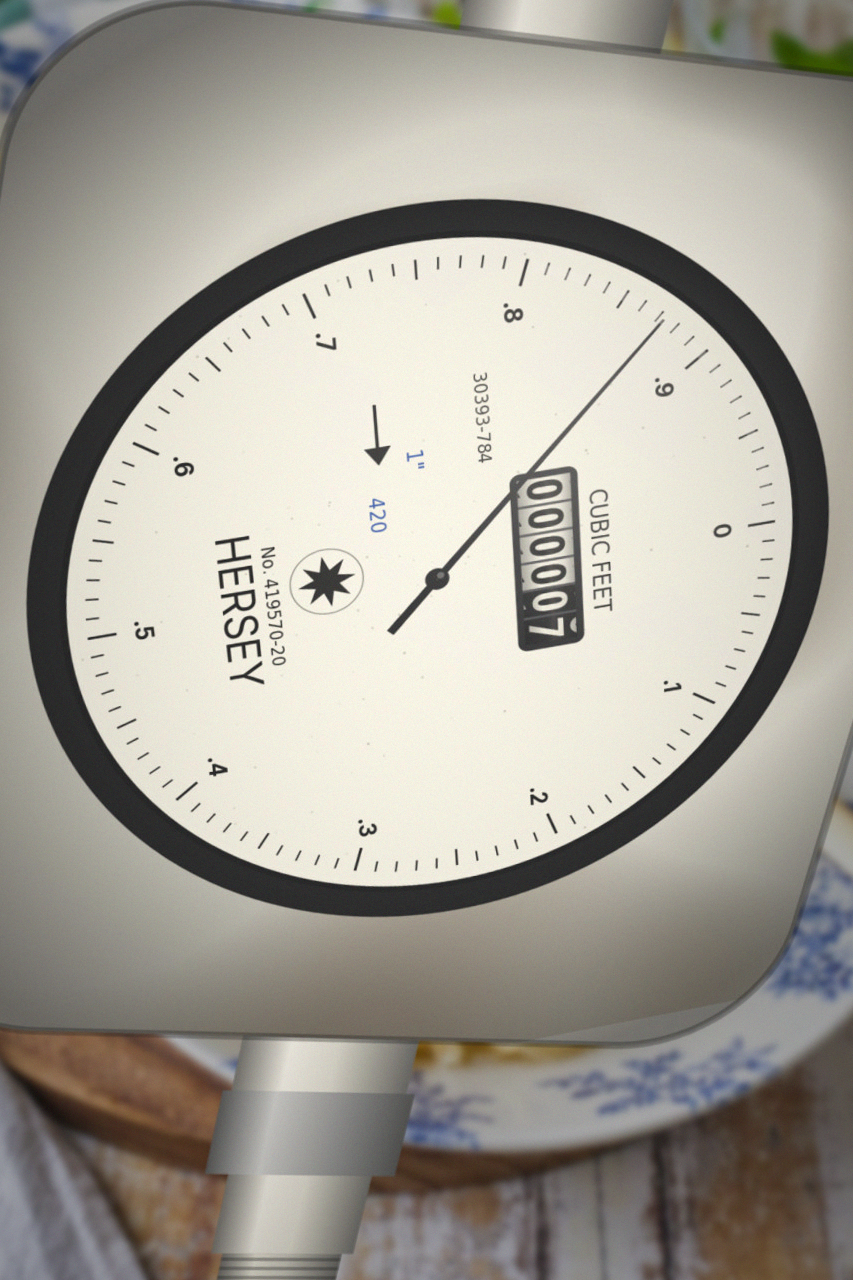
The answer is 6.87 ft³
